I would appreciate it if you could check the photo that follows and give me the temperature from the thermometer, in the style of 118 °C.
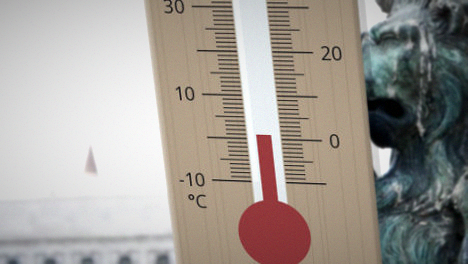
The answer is 1 °C
